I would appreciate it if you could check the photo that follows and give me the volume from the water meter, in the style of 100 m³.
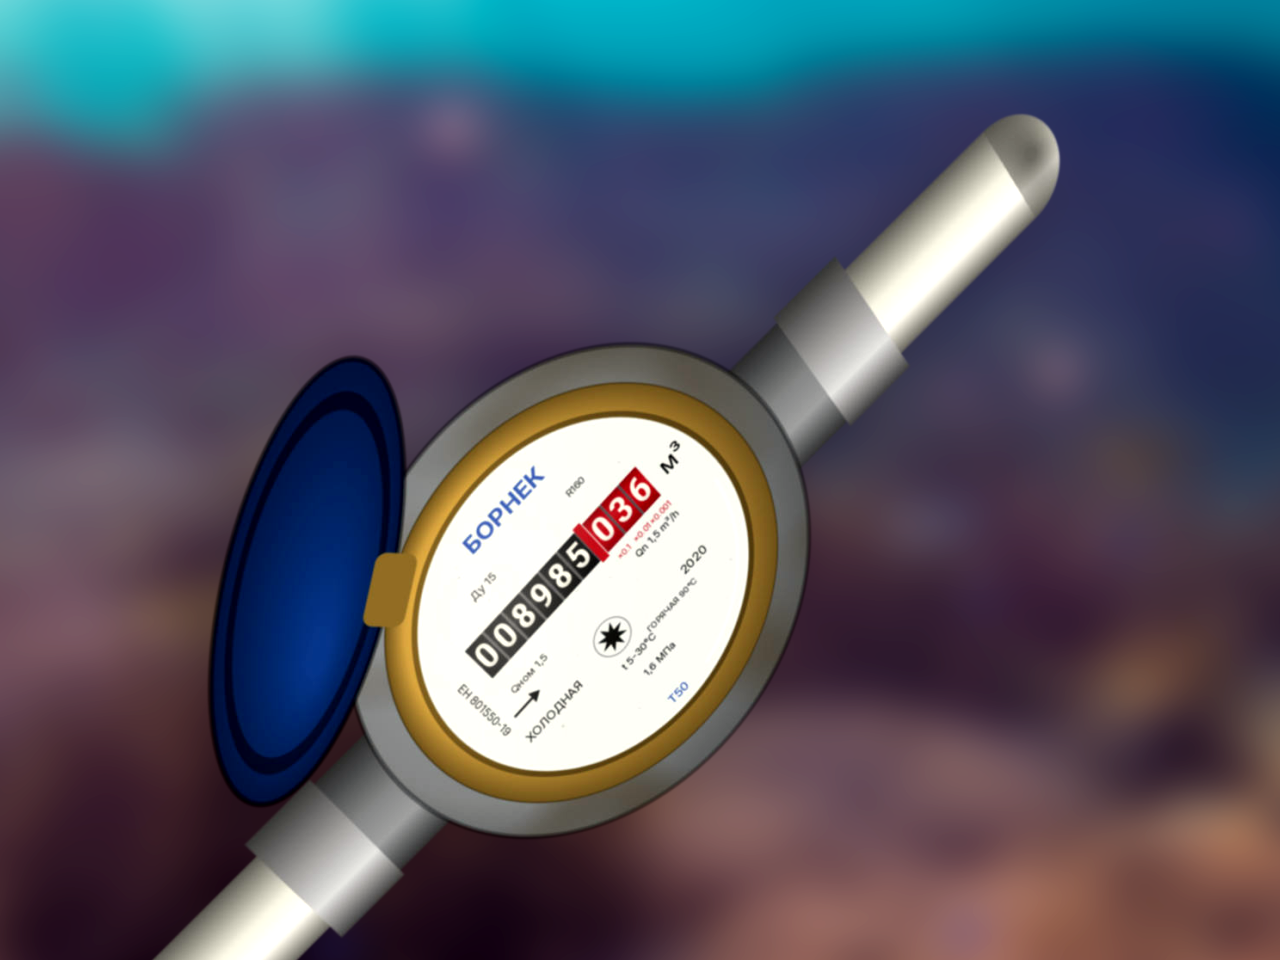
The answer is 8985.036 m³
